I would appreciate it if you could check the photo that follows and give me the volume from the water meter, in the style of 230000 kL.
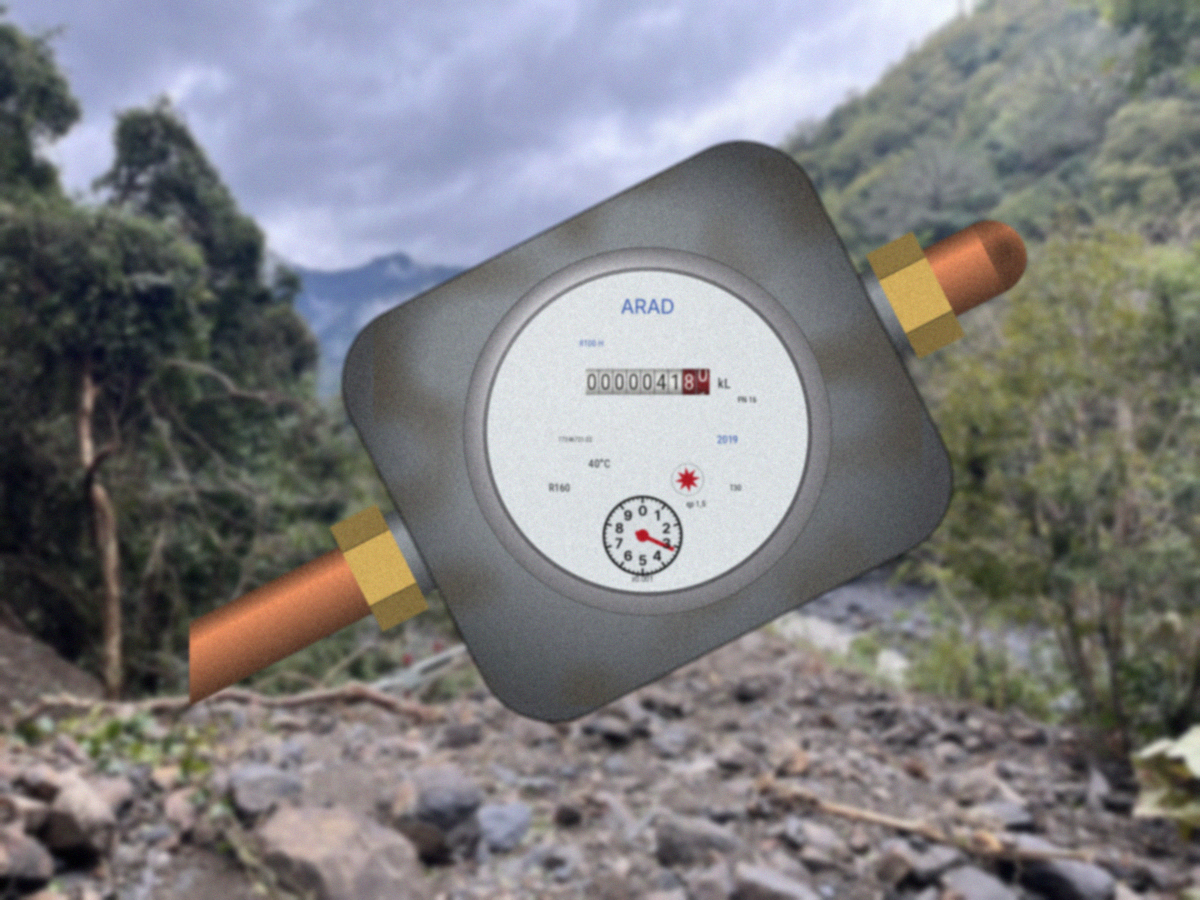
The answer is 41.803 kL
